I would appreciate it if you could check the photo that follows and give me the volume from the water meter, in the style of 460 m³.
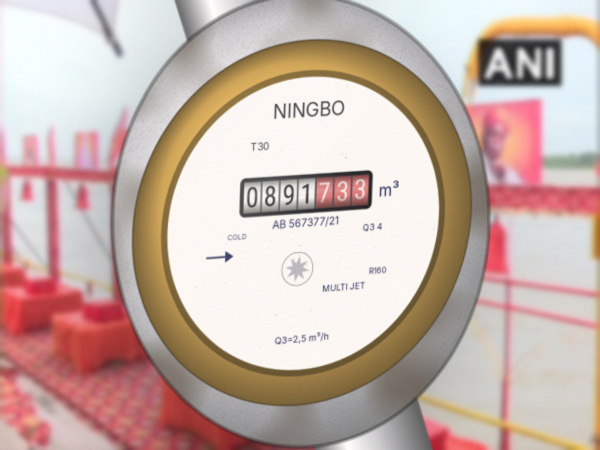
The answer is 891.733 m³
